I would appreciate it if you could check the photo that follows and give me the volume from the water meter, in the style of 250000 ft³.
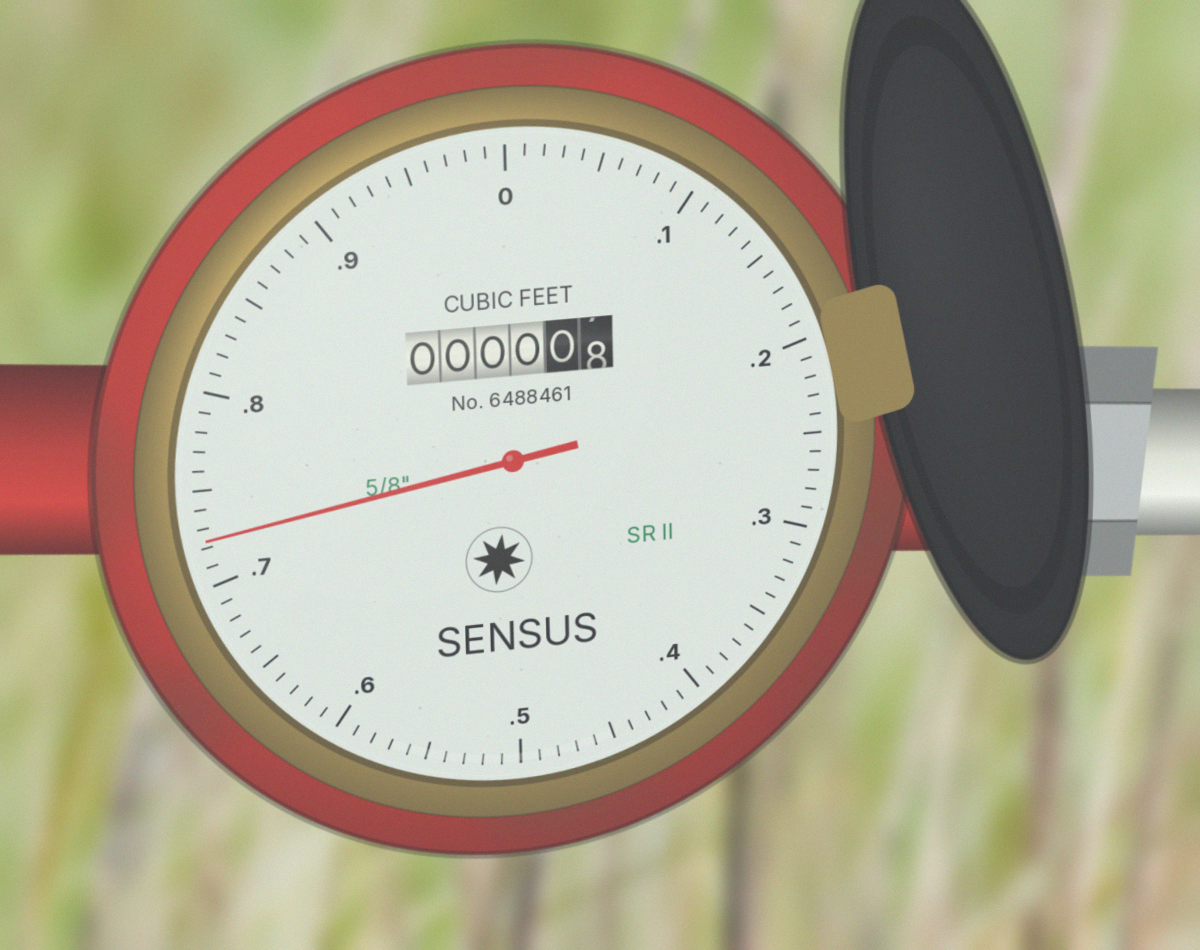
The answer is 7.72 ft³
